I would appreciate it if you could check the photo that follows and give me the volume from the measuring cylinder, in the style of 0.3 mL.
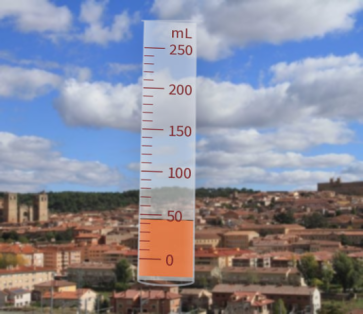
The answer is 45 mL
